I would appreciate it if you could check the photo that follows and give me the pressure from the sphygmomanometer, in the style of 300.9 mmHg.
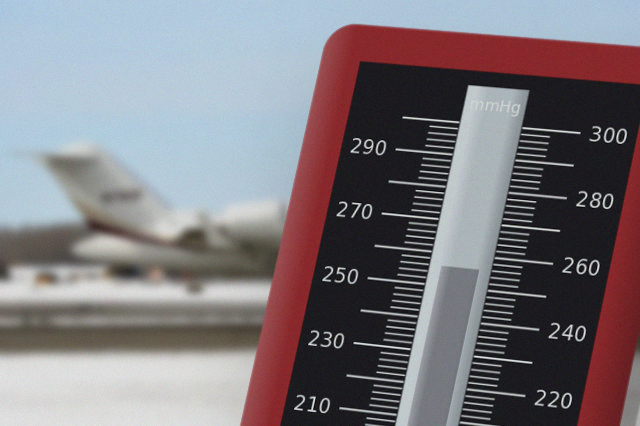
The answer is 256 mmHg
